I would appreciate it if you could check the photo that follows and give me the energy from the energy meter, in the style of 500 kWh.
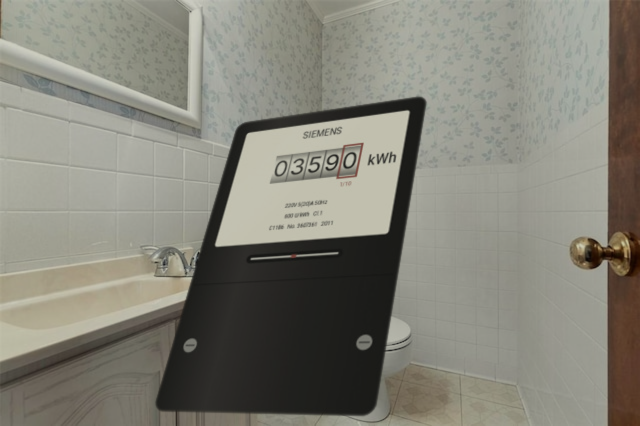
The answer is 359.0 kWh
